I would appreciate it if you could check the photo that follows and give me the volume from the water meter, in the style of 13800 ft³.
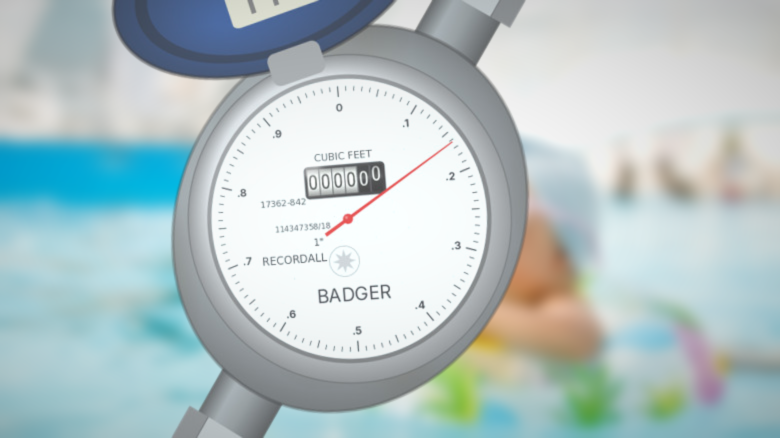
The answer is 0.16 ft³
